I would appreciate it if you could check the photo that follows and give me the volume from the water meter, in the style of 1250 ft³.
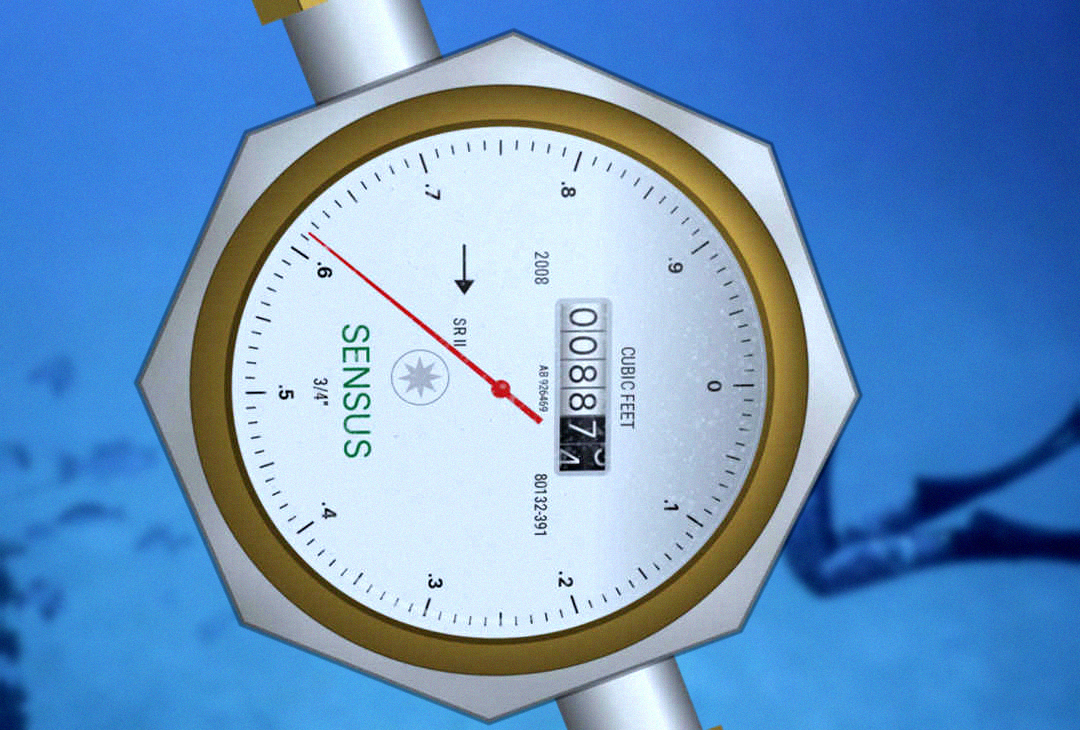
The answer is 8873.61 ft³
